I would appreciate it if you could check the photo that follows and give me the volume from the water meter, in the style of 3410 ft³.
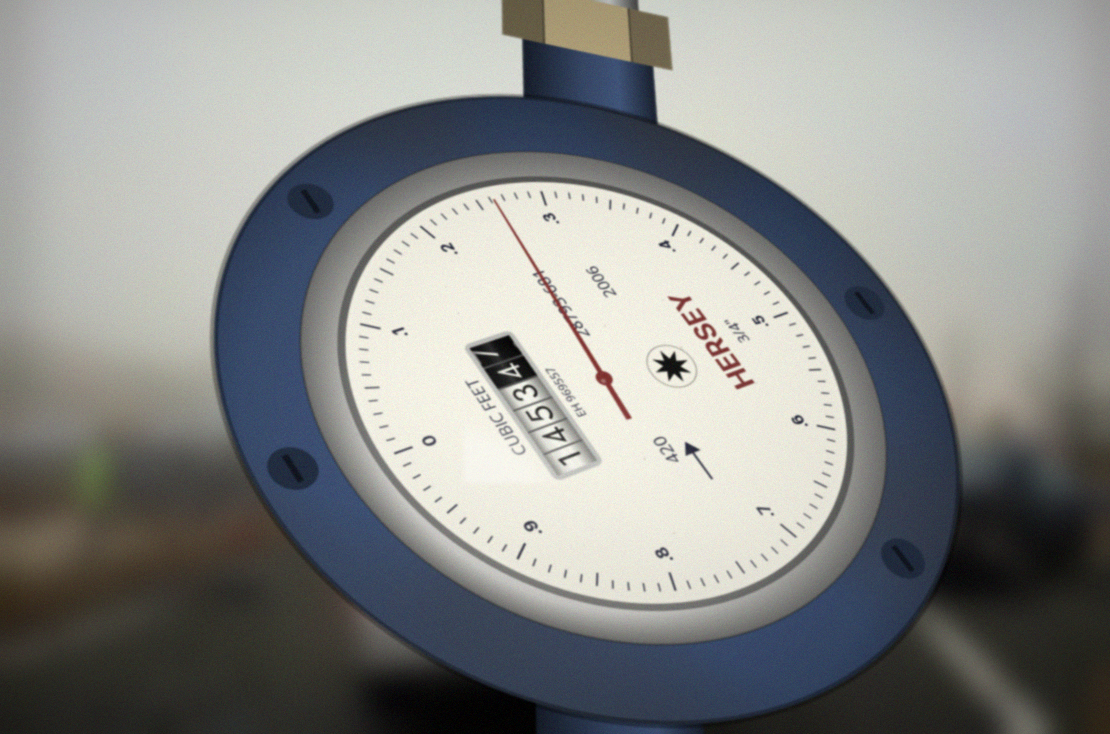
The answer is 145347.26 ft³
